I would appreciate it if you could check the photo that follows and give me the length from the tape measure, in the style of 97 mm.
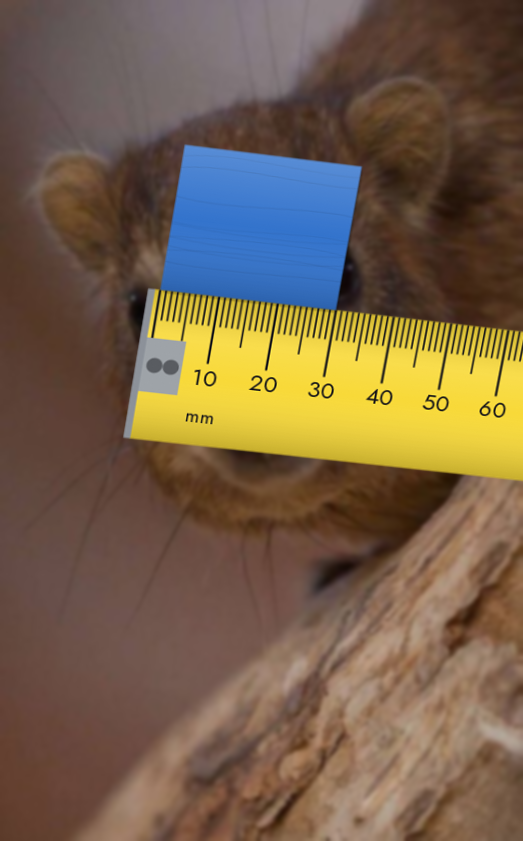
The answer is 30 mm
